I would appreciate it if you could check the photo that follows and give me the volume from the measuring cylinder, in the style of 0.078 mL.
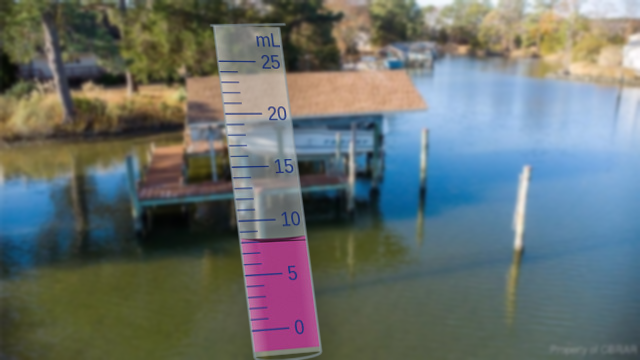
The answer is 8 mL
